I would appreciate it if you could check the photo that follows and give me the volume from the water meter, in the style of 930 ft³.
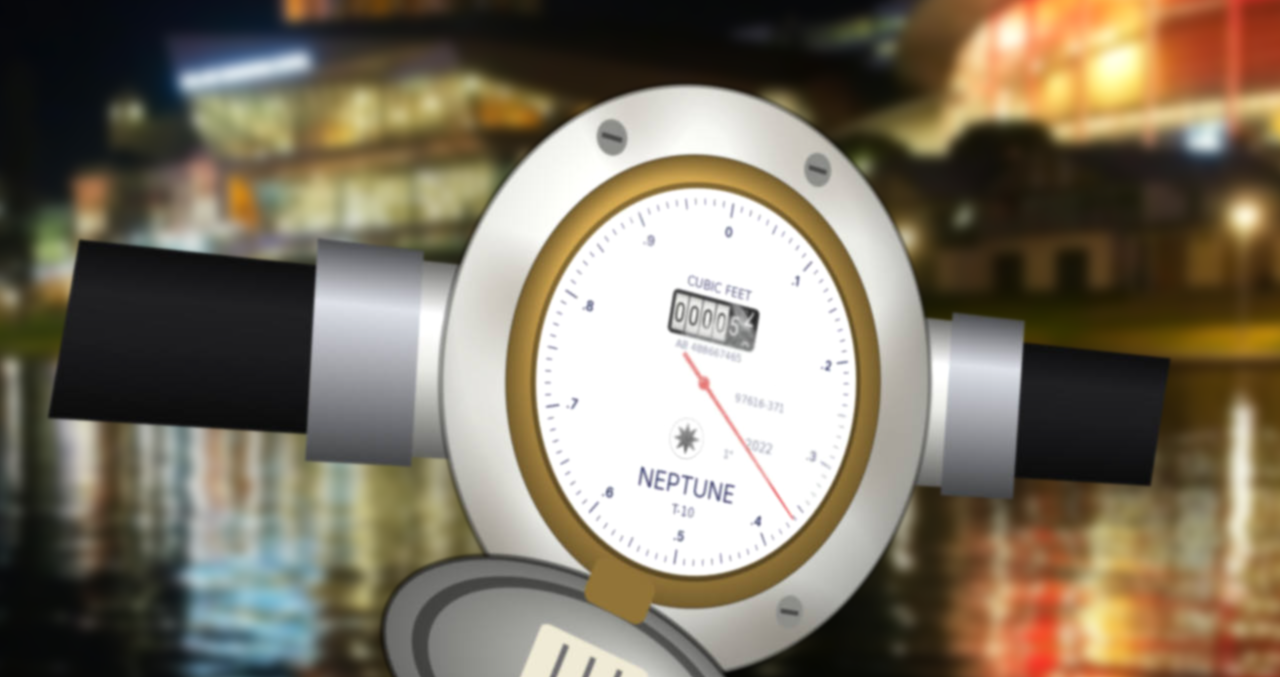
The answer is 52.36 ft³
